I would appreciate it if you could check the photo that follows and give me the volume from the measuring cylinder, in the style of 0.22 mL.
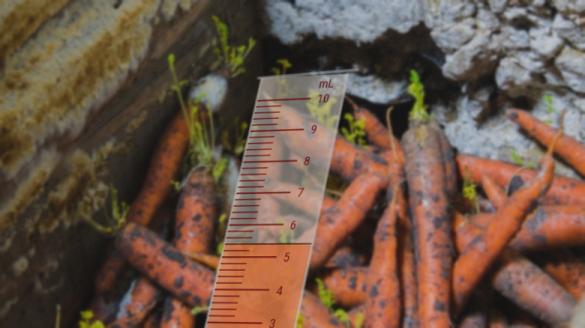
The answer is 5.4 mL
